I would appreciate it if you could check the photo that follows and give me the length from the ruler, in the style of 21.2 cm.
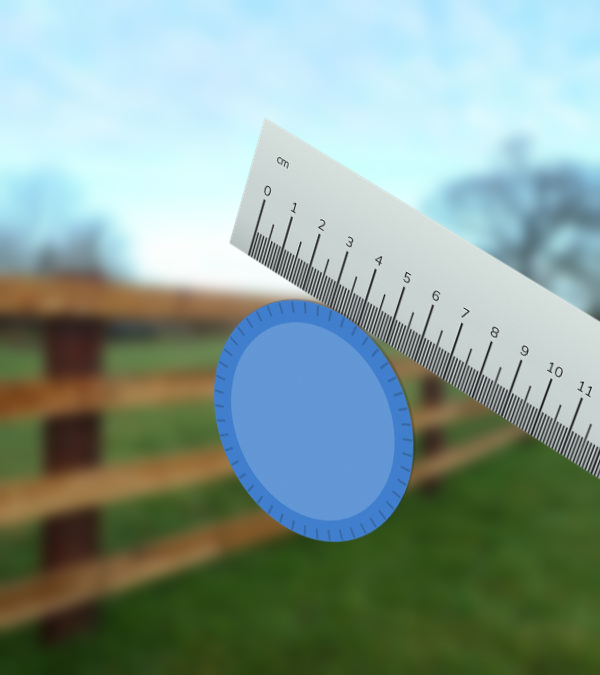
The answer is 7 cm
